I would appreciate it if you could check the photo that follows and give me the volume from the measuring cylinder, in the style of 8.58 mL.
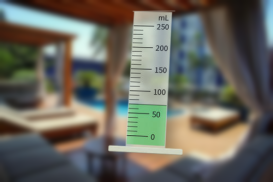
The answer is 70 mL
